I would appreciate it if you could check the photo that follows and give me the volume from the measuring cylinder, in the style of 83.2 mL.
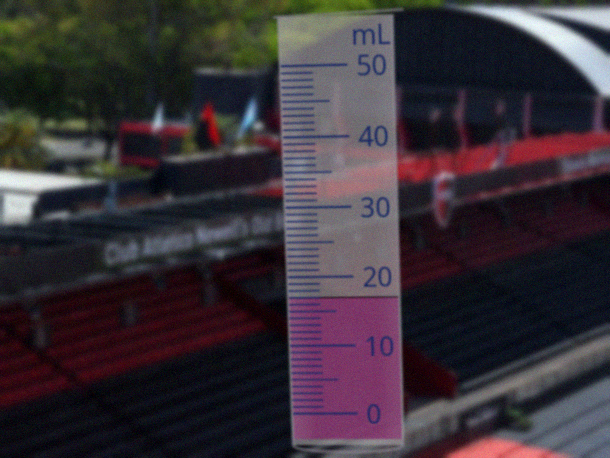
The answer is 17 mL
